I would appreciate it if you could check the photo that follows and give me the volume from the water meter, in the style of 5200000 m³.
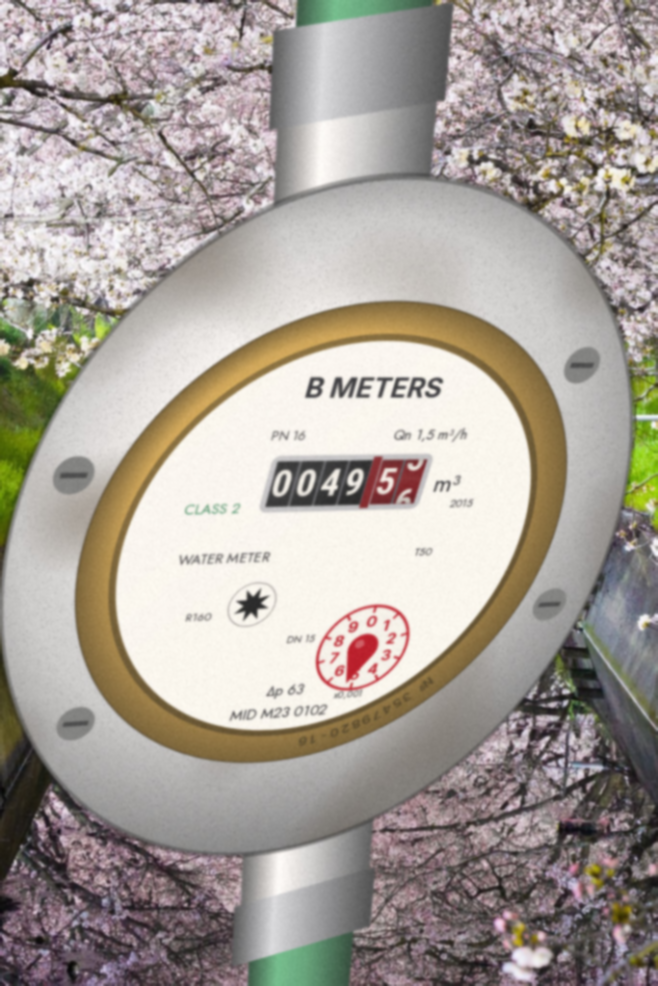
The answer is 49.555 m³
